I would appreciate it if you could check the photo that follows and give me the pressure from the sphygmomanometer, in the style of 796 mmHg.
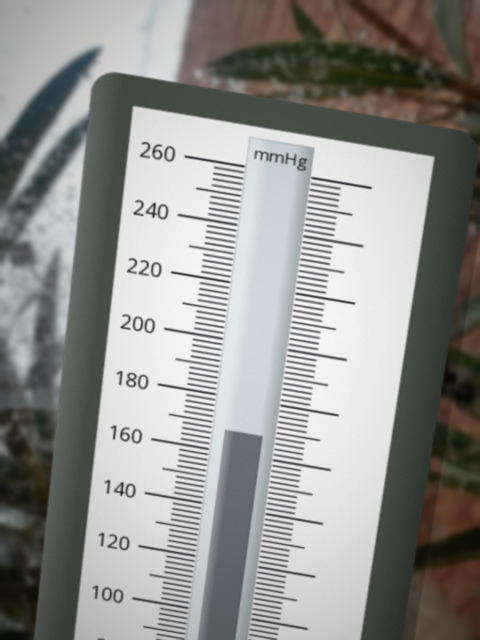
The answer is 168 mmHg
